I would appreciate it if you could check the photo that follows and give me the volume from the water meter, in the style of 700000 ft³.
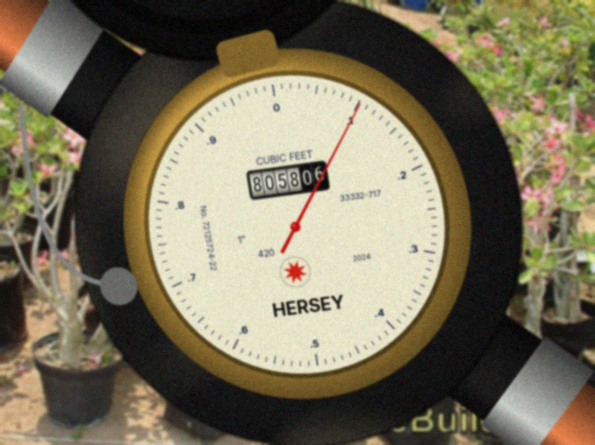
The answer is 805806.10 ft³
